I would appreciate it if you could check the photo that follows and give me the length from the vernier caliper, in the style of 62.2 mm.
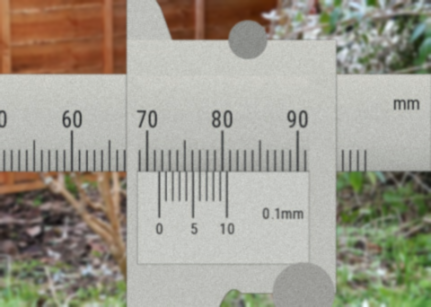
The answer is 71.6 mm
